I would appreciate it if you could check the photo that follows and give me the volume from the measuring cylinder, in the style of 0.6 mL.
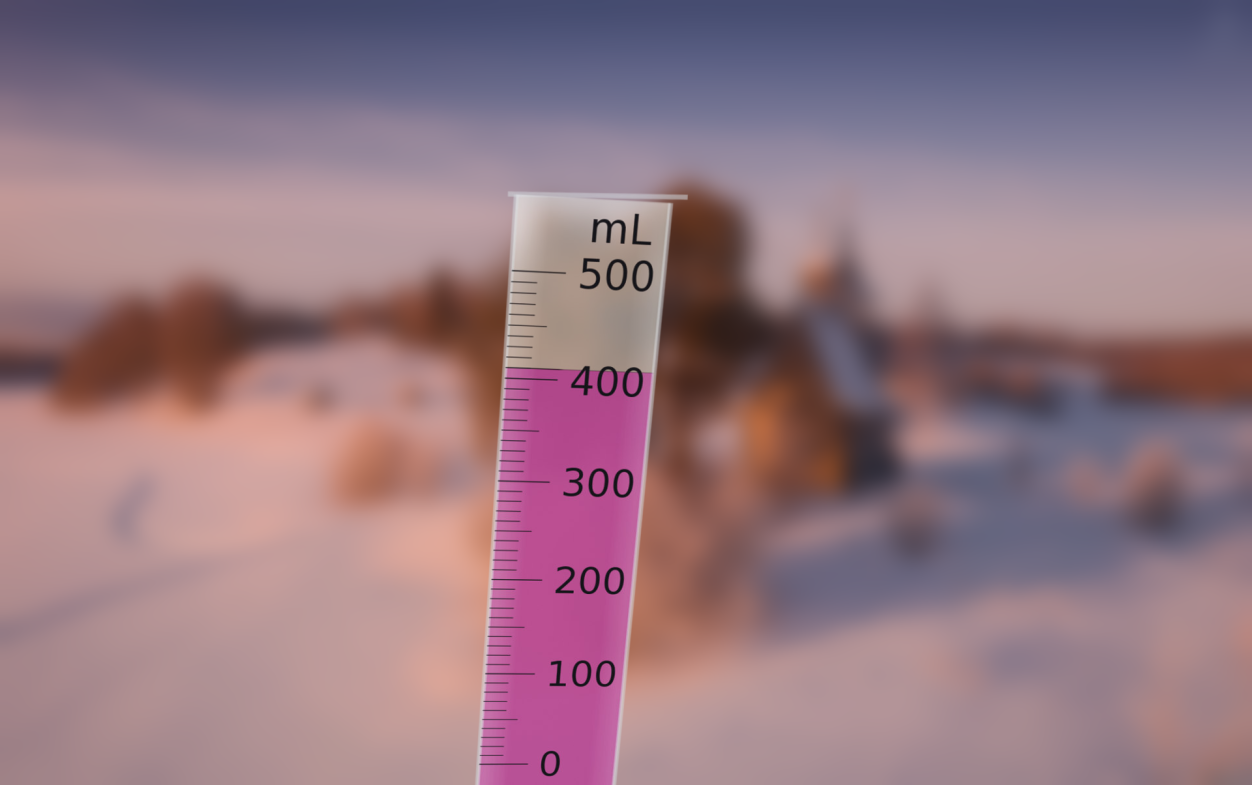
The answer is 410 mL
